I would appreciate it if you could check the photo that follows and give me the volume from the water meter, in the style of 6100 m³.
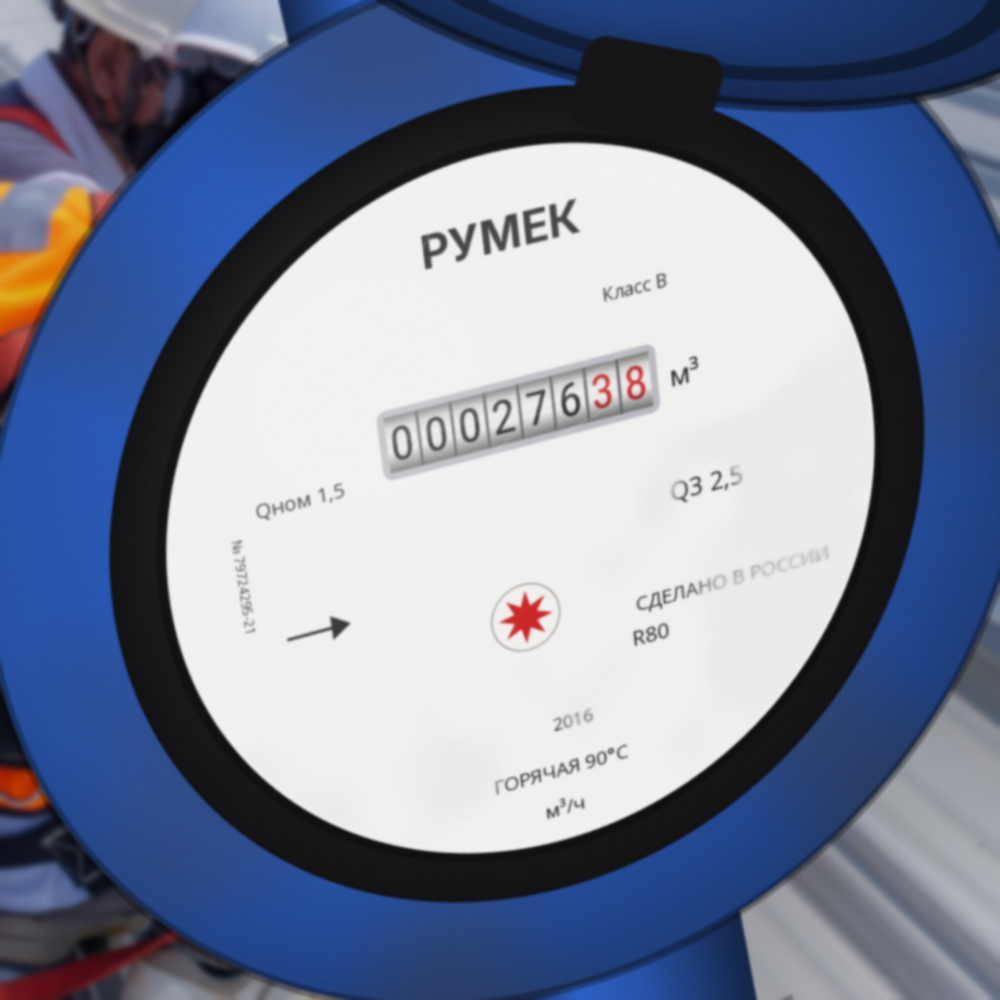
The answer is 276.38 m³
